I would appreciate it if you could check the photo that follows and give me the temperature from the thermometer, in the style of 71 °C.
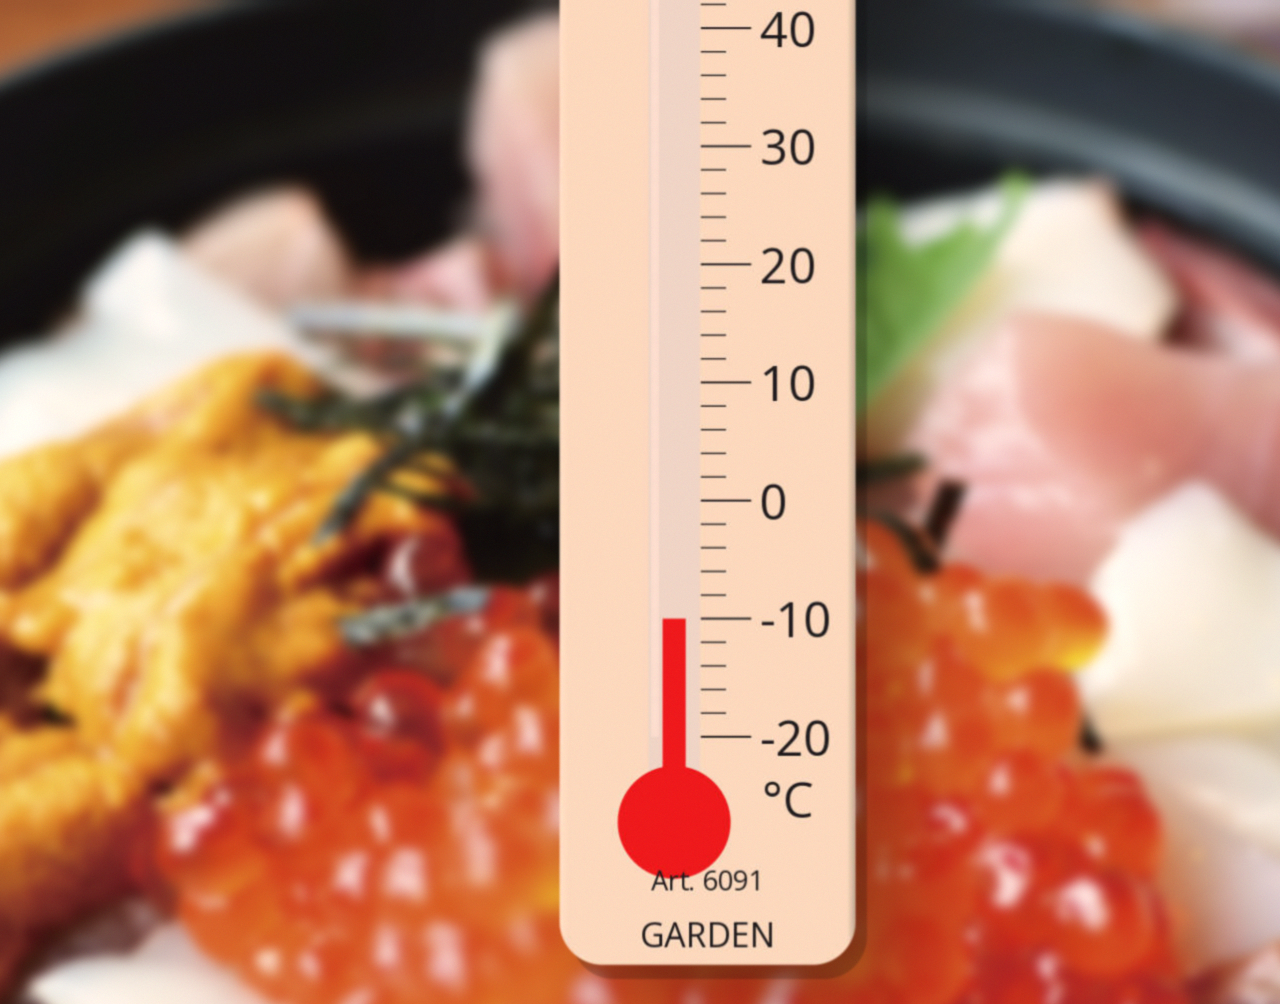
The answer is -10 °C
